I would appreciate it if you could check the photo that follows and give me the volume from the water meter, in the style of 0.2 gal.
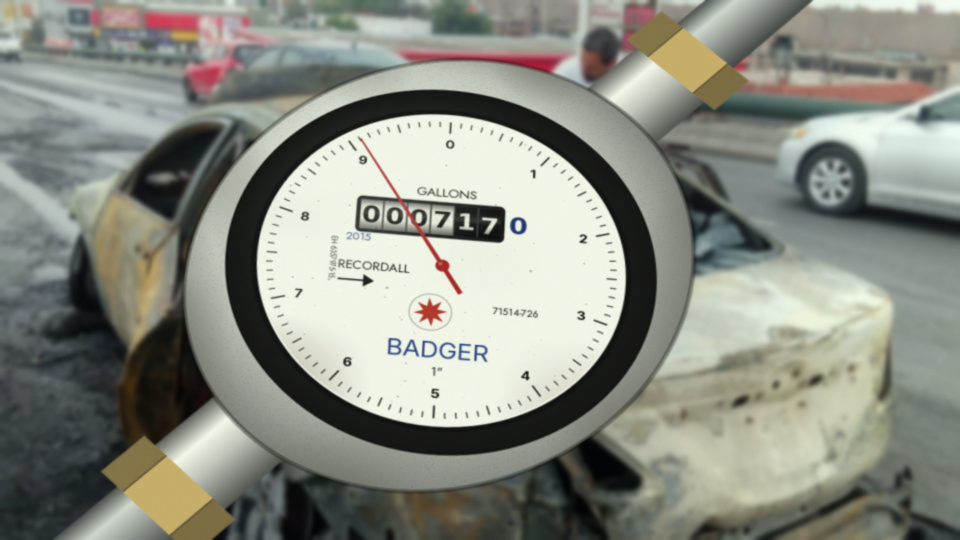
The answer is 7169.1 gal
